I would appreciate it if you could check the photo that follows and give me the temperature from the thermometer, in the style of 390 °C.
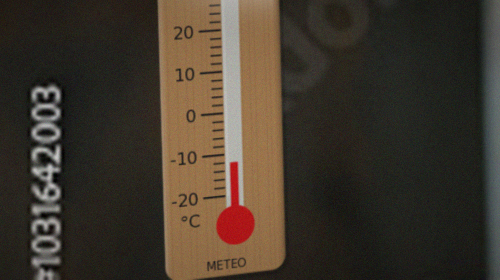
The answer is -12 °C
